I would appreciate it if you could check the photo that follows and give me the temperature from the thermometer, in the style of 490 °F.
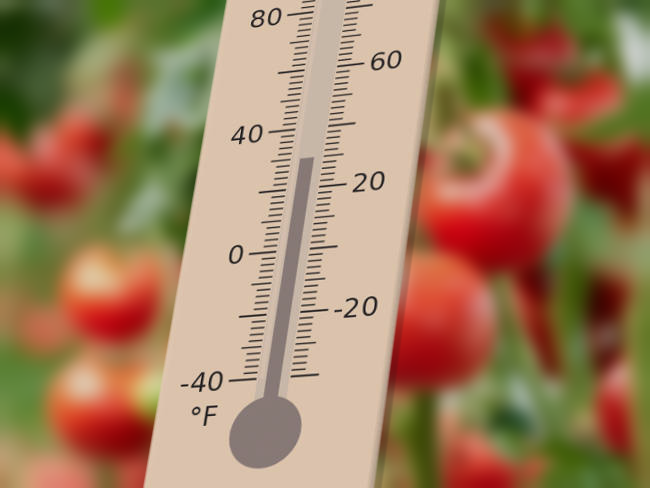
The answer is 30 °F
